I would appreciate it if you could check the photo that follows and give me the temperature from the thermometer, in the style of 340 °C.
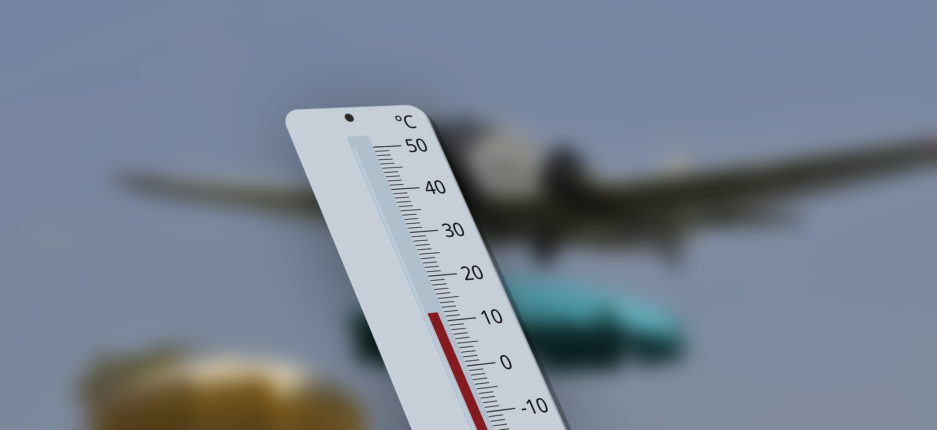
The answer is 12 °C
